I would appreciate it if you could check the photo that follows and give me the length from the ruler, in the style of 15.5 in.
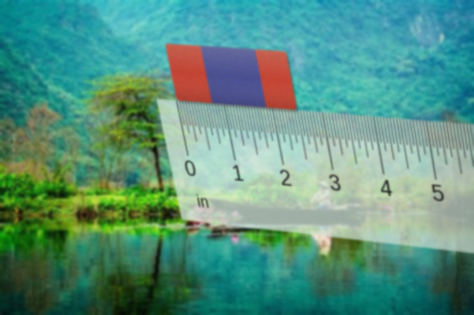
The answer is 2.5 in
